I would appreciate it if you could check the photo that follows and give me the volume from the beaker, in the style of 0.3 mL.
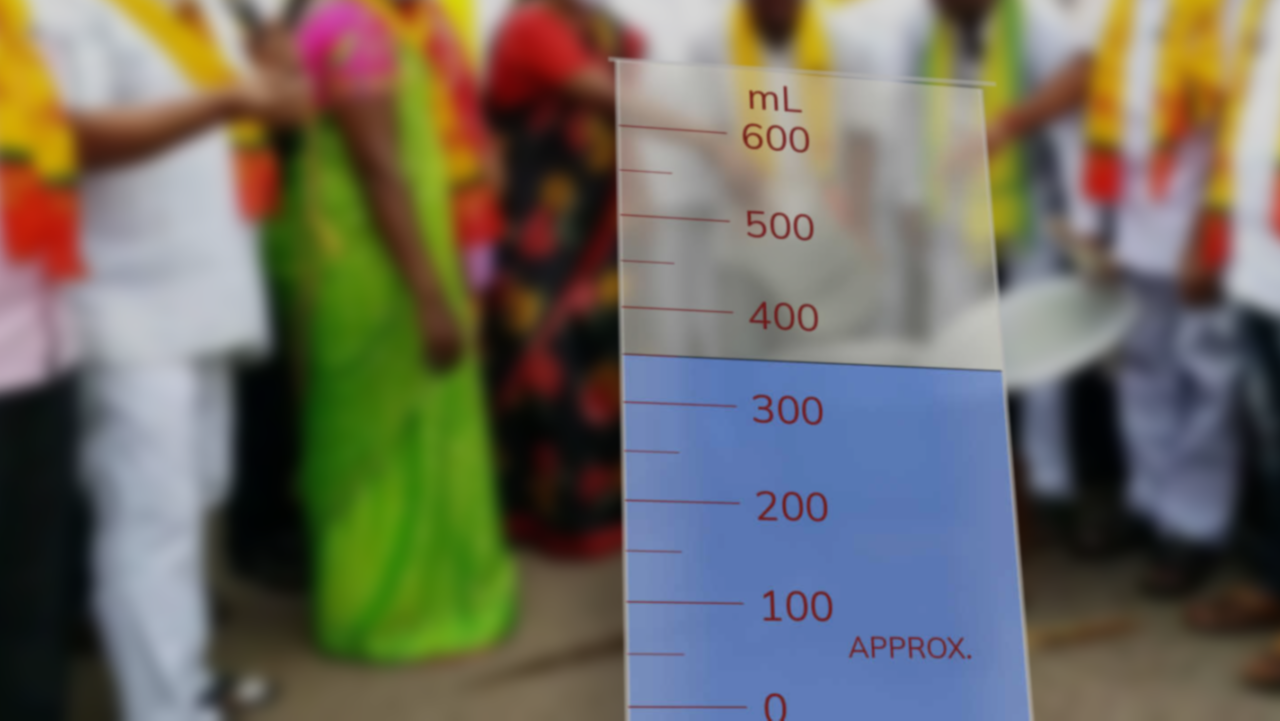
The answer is 350 mL
